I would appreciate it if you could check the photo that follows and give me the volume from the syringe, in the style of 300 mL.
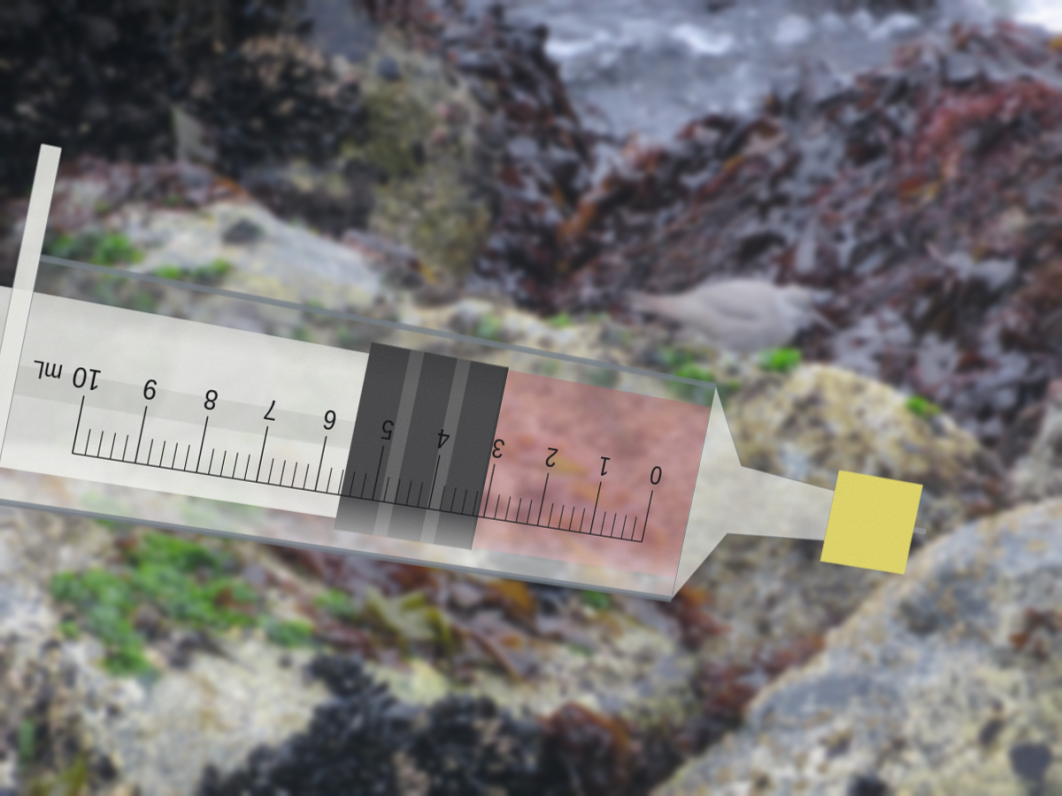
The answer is 3.1 mL
